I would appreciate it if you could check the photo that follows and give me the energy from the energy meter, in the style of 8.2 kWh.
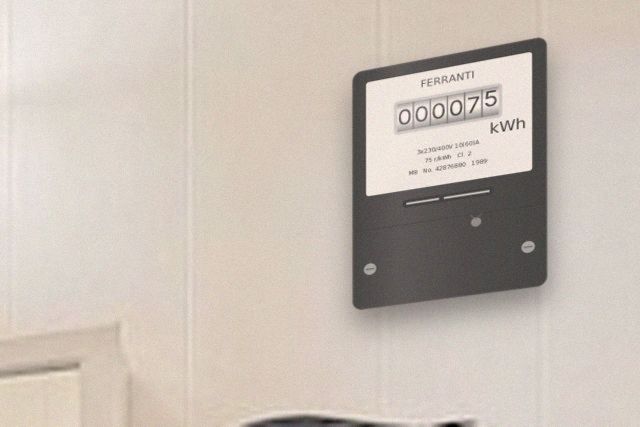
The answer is 75 kWh
